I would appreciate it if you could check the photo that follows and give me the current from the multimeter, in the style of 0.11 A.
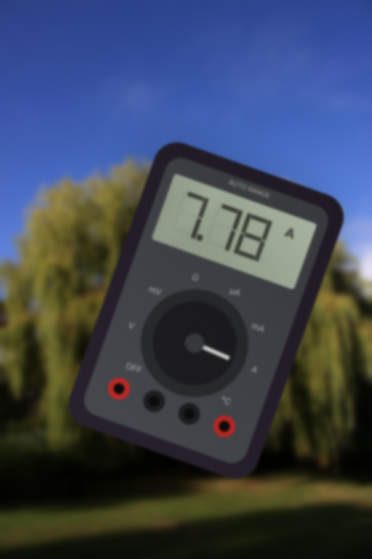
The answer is 7.78 A
